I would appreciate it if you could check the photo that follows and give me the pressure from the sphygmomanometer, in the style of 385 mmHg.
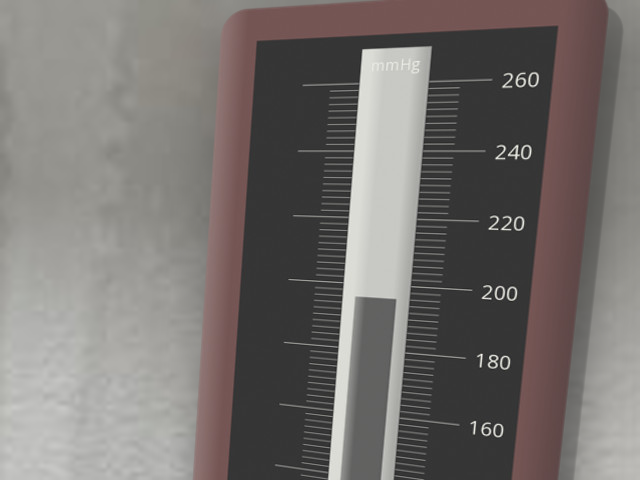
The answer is 196 mmHg
